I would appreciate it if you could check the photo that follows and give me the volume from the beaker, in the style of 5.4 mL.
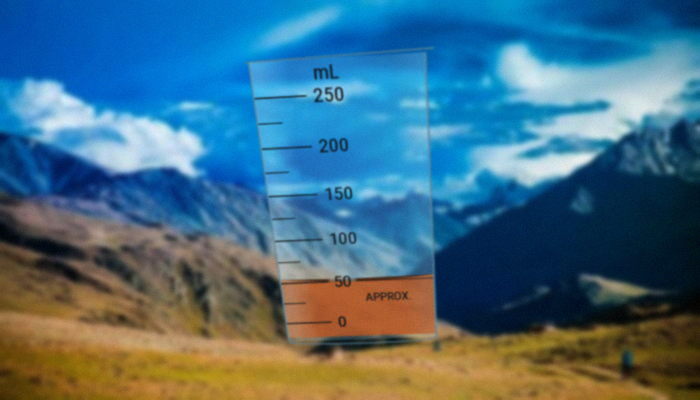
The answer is 50 mL
